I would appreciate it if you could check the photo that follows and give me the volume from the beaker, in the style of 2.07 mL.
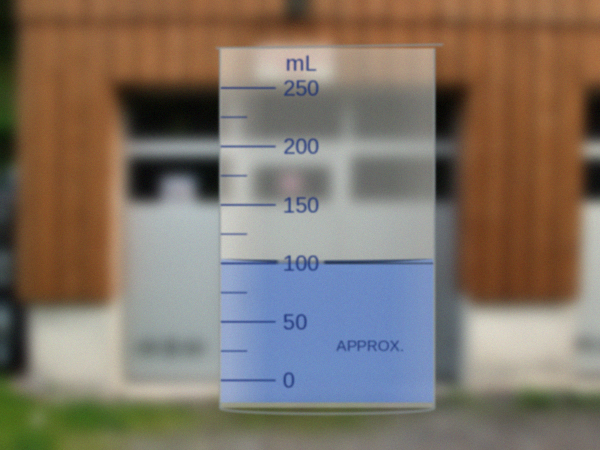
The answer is 100 mL
